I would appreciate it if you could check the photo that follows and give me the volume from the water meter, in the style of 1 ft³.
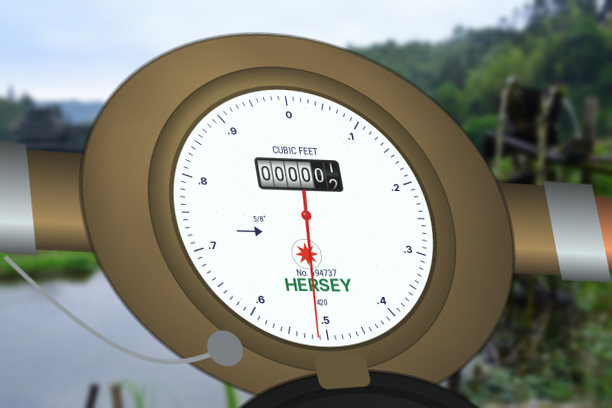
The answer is 1.51 ft³
